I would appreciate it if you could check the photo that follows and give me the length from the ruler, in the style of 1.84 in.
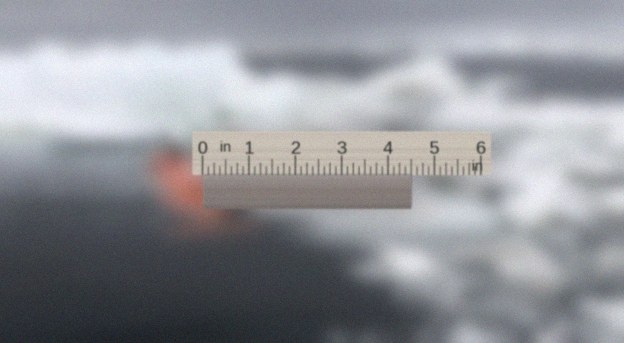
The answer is 4.5 in
